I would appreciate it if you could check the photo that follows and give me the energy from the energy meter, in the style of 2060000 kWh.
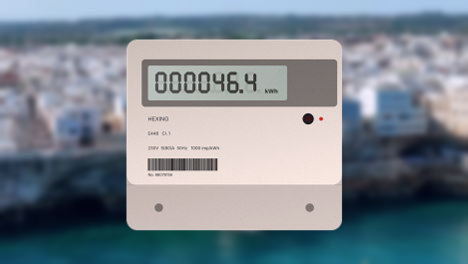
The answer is 46.4 kWh
